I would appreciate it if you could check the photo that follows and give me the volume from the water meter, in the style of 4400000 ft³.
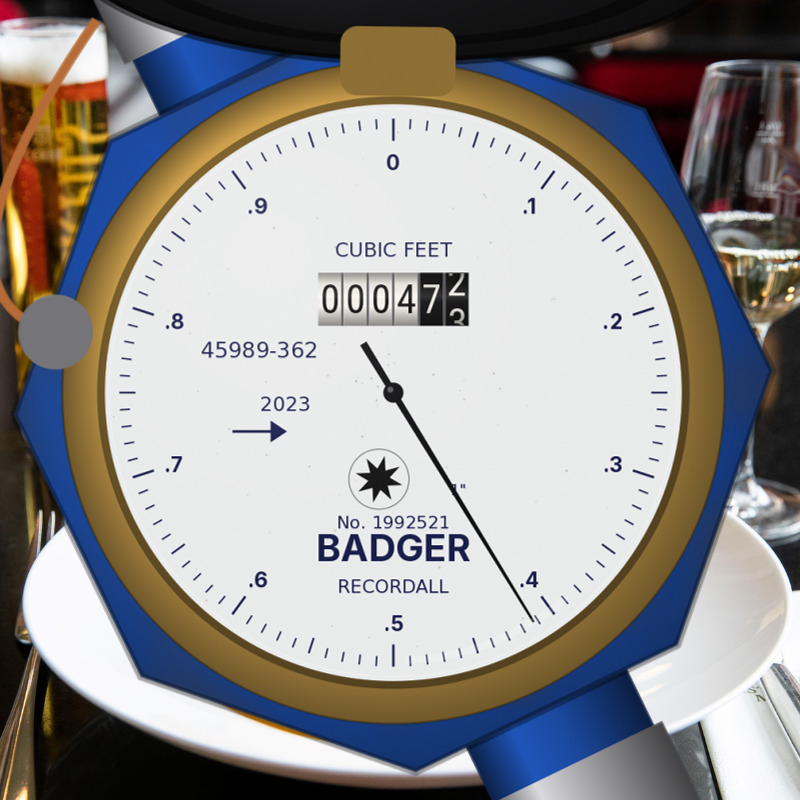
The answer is 472.41 ft³
